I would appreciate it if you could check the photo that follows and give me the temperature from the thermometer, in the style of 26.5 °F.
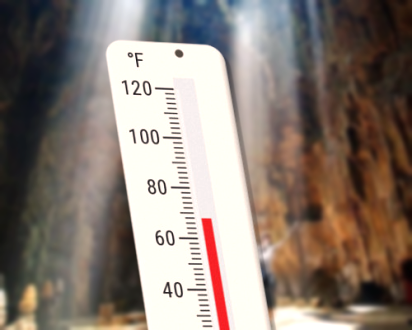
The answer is 68 °F
